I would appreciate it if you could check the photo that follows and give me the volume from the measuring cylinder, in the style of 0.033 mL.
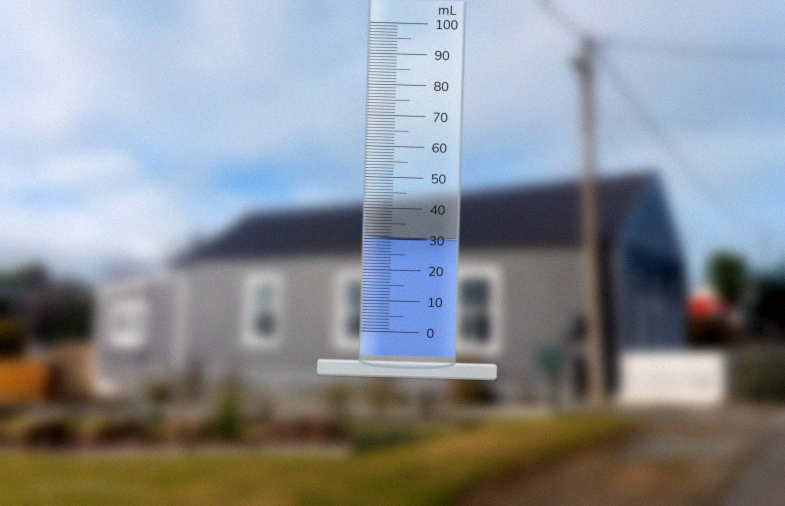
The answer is 30 mL
